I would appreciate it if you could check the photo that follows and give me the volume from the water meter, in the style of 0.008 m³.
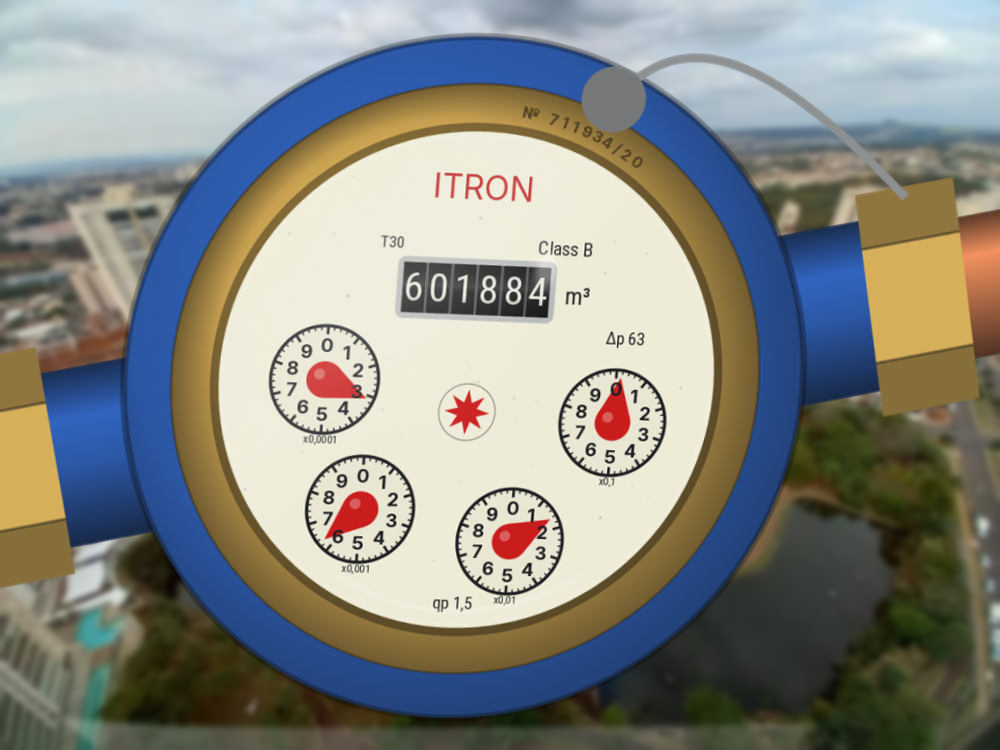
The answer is 601884.0163 m³
